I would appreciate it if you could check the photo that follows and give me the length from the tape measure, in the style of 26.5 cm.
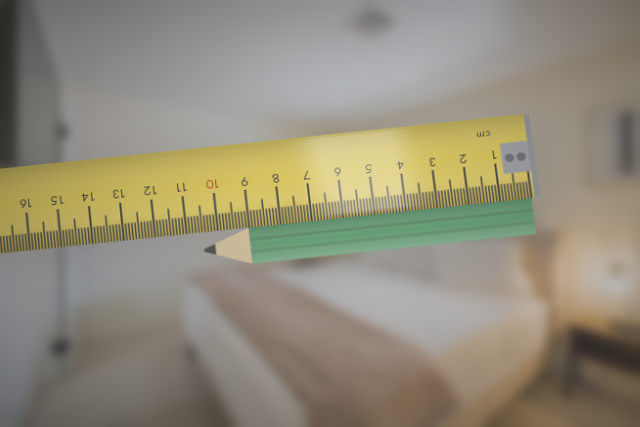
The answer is 10.5 cm
